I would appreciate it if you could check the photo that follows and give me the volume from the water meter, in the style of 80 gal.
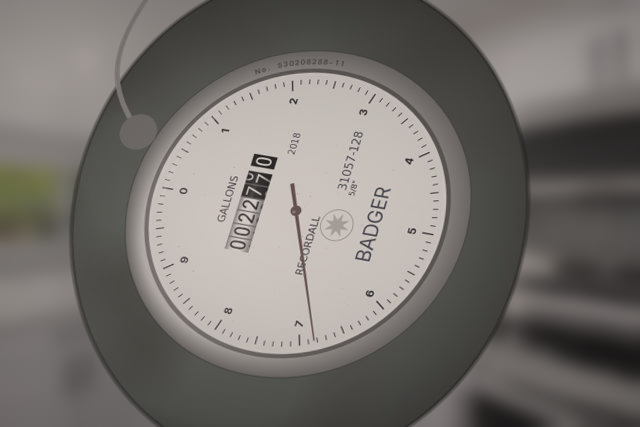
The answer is 22766.8 gal
